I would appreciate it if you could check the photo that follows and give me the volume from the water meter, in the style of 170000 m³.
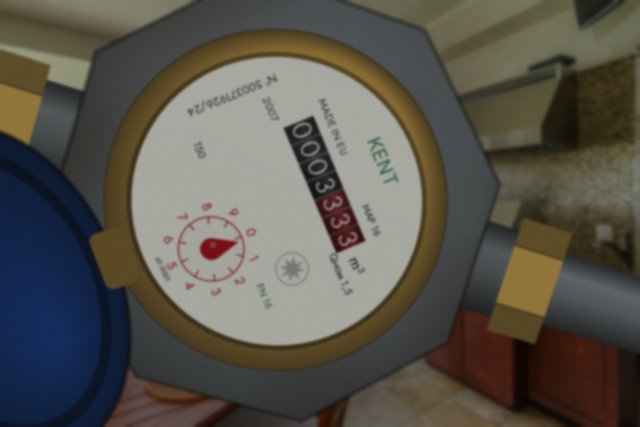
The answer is 3.3330 m³
